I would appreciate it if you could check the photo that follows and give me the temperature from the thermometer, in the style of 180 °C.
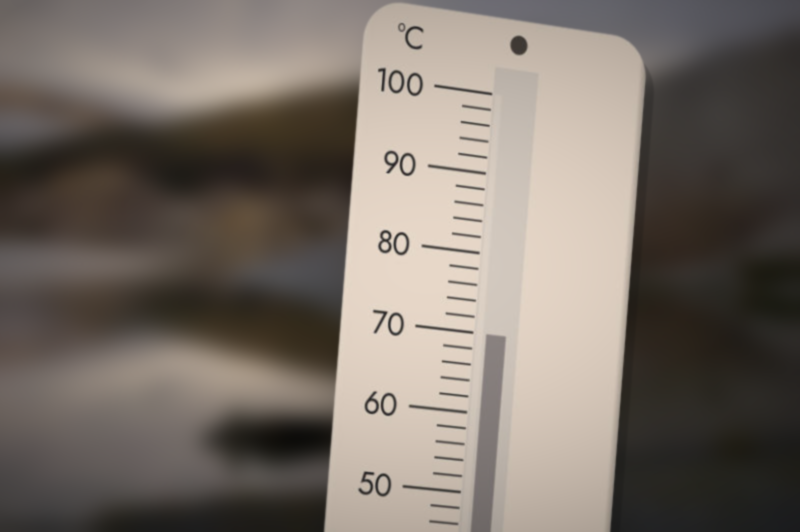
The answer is 70 °C
